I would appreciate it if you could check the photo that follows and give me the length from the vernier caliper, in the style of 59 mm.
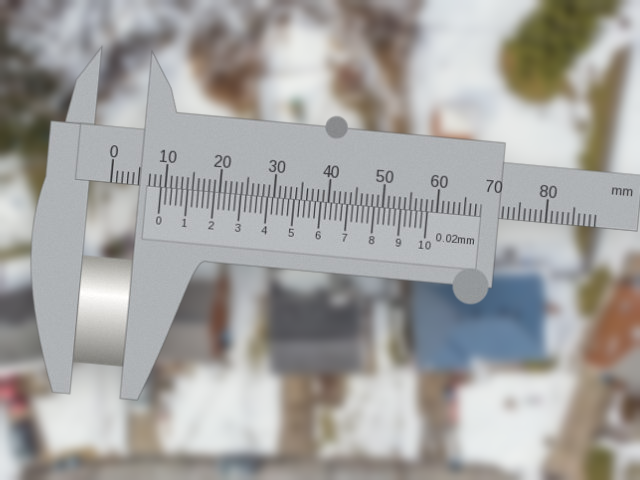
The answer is 9.2 mm
